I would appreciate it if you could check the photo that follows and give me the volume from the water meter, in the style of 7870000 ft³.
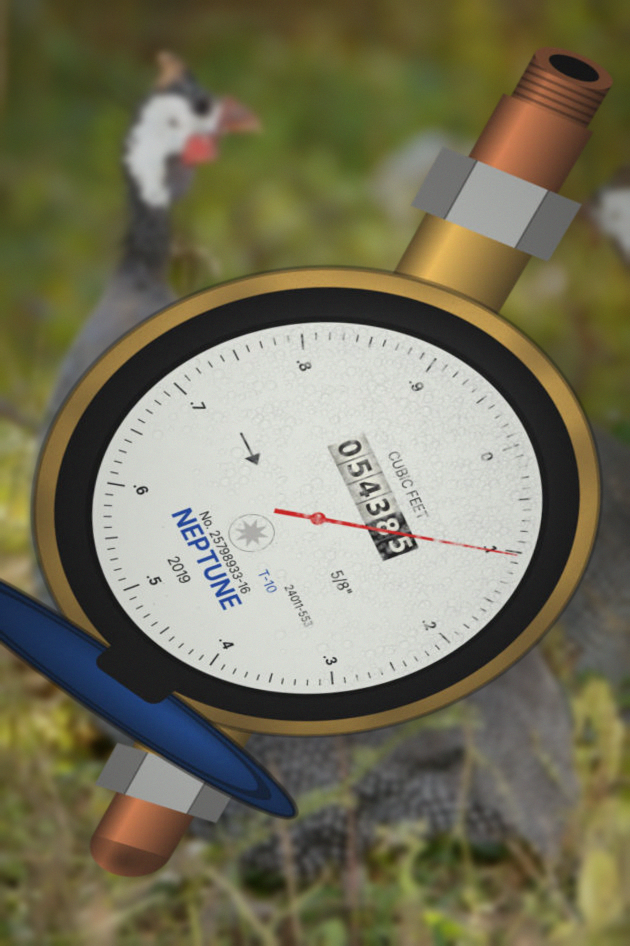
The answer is 54385.10 ft³
